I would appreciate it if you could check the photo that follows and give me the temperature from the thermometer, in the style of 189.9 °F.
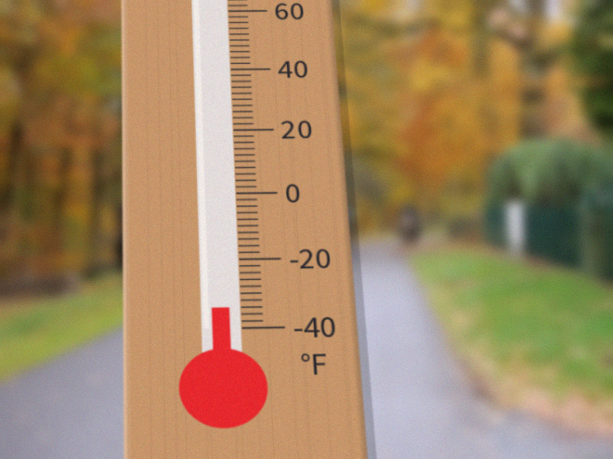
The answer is -34 °F
